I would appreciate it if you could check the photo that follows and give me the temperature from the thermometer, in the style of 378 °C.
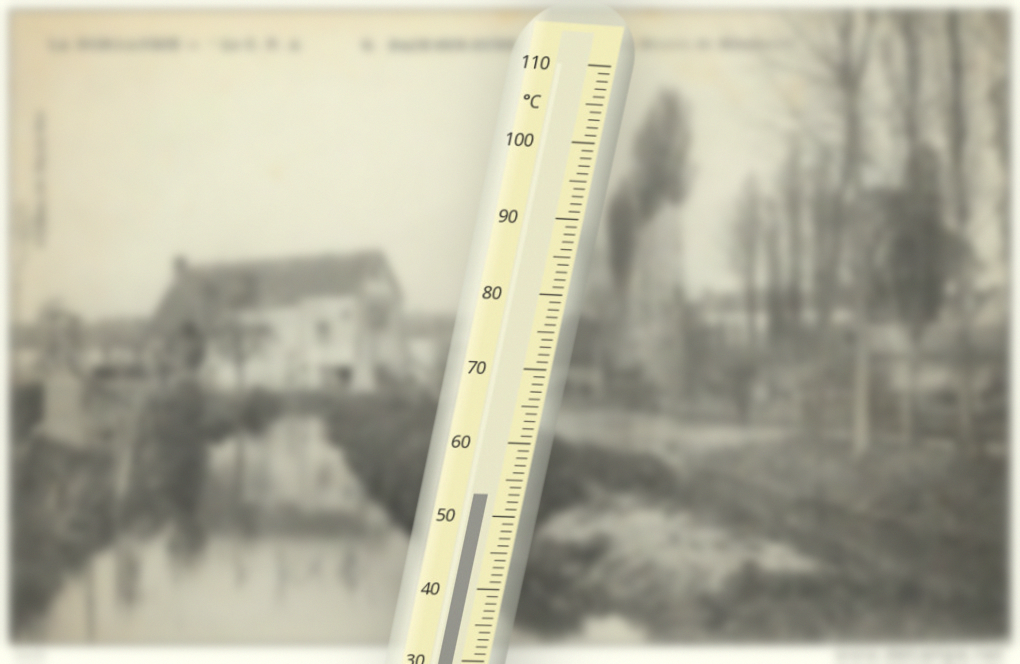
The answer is 53 °C
